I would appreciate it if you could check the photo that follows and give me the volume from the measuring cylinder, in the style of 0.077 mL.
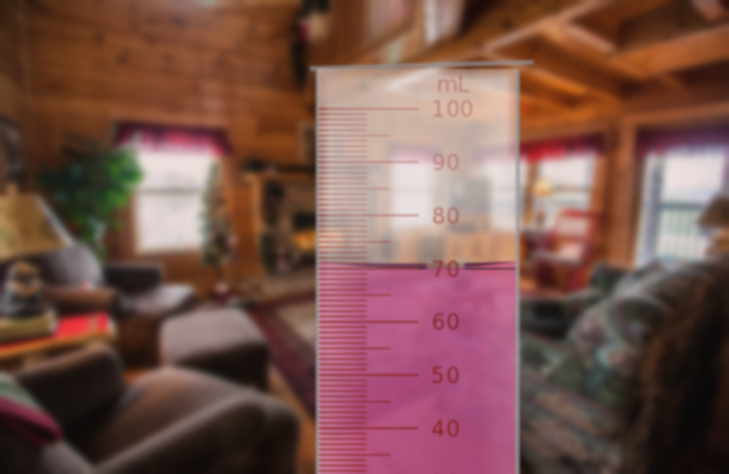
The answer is 70 mL
